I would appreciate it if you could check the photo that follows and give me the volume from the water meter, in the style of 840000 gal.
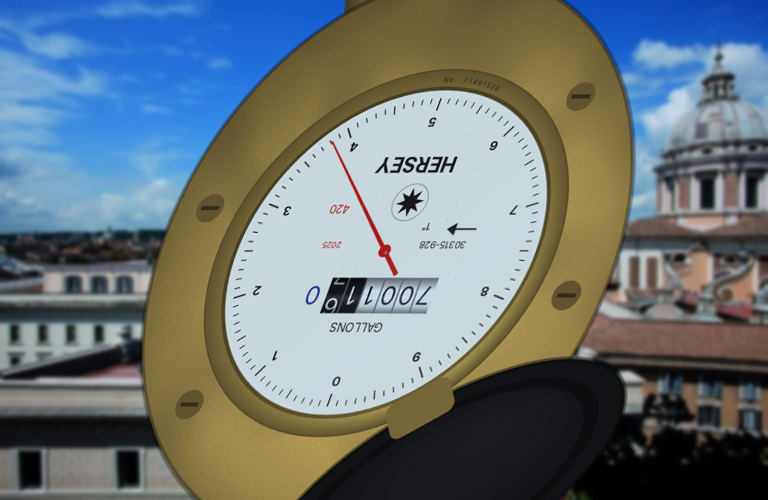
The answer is 7001163.8 gal
